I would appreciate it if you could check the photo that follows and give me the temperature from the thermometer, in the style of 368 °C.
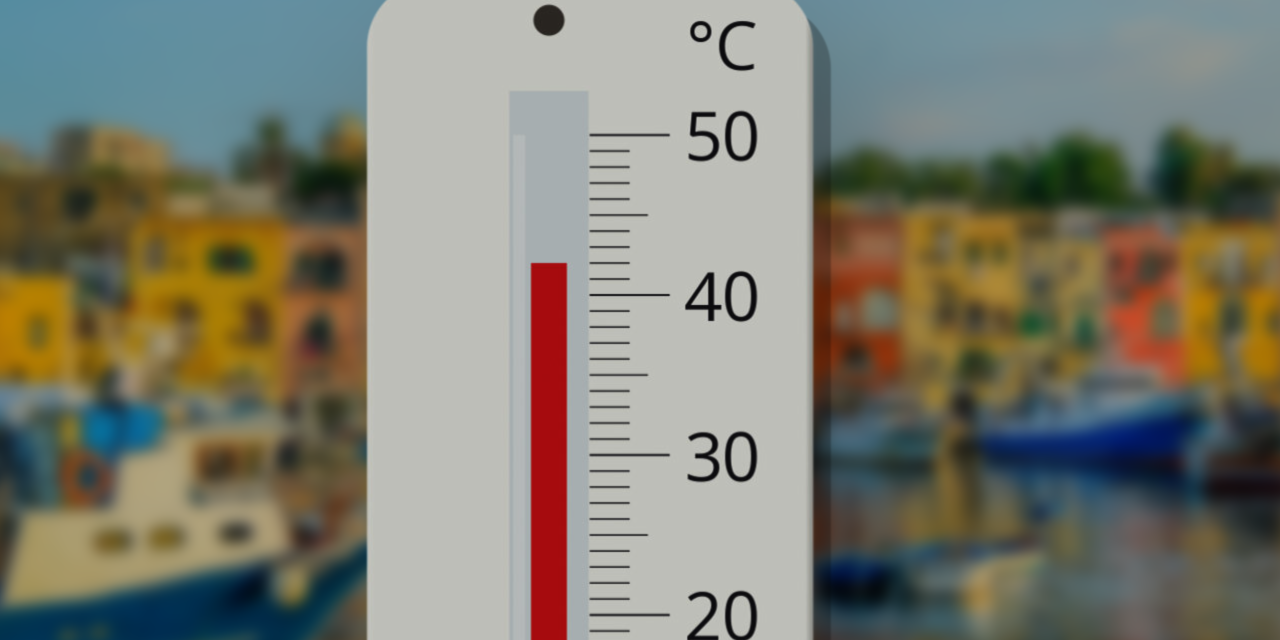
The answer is 42 °C
